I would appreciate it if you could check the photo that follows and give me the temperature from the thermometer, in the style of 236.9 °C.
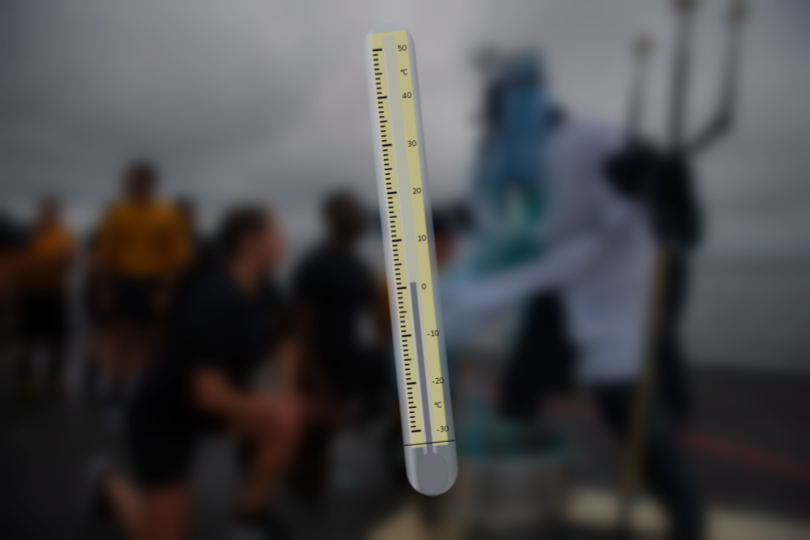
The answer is 1 °C
